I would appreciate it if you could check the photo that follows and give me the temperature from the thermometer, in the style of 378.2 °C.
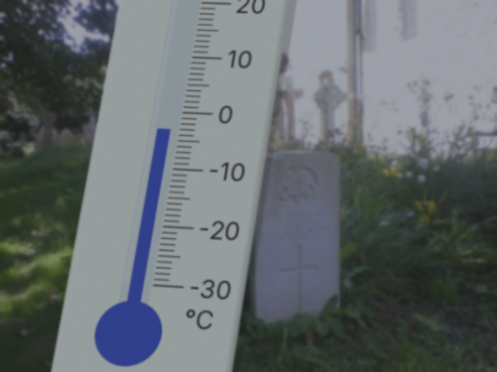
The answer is -3 °C
